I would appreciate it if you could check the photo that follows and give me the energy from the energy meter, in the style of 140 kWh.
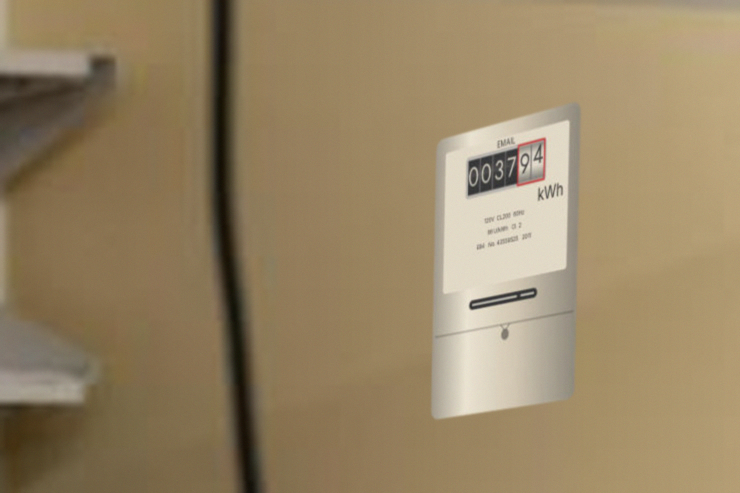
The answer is 37.94 kWh
